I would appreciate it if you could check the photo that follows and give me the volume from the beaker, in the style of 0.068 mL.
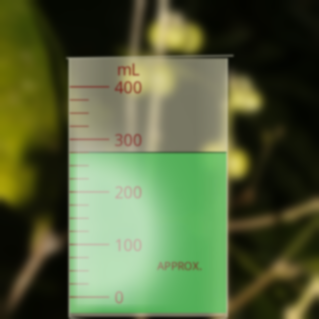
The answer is 275 mL
